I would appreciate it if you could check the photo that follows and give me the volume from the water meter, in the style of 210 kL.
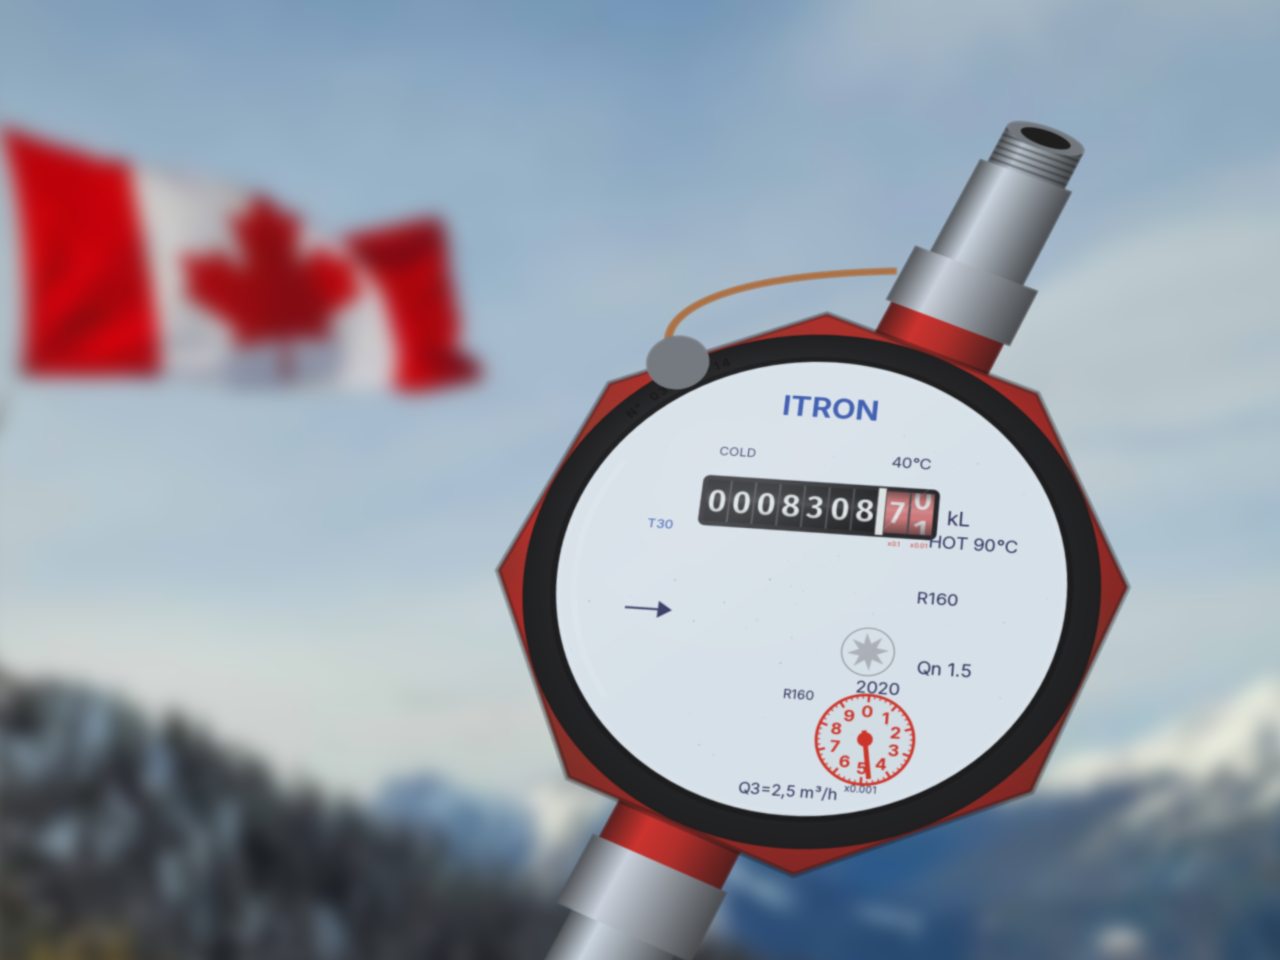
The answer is 8308.704 kL
